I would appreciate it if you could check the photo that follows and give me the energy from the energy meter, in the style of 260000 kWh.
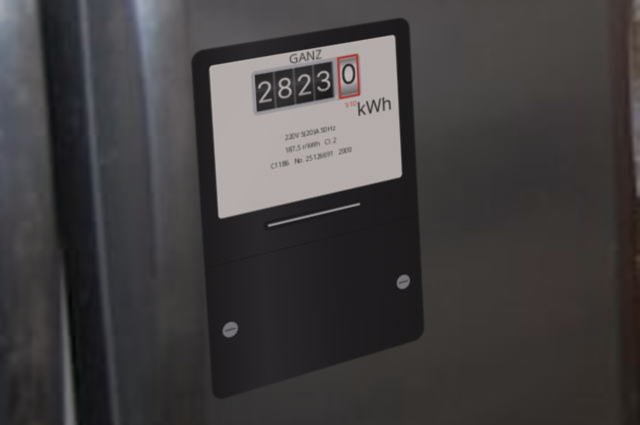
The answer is 2823.0 kWh
